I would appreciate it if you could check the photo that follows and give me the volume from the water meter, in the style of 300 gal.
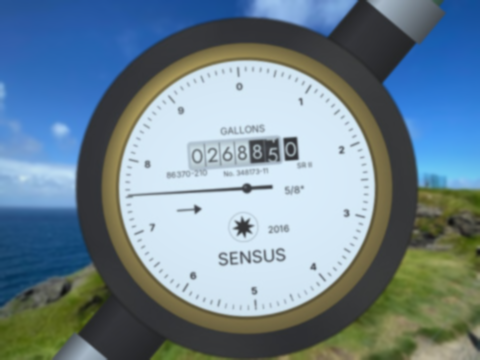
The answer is 268847.5 gal
